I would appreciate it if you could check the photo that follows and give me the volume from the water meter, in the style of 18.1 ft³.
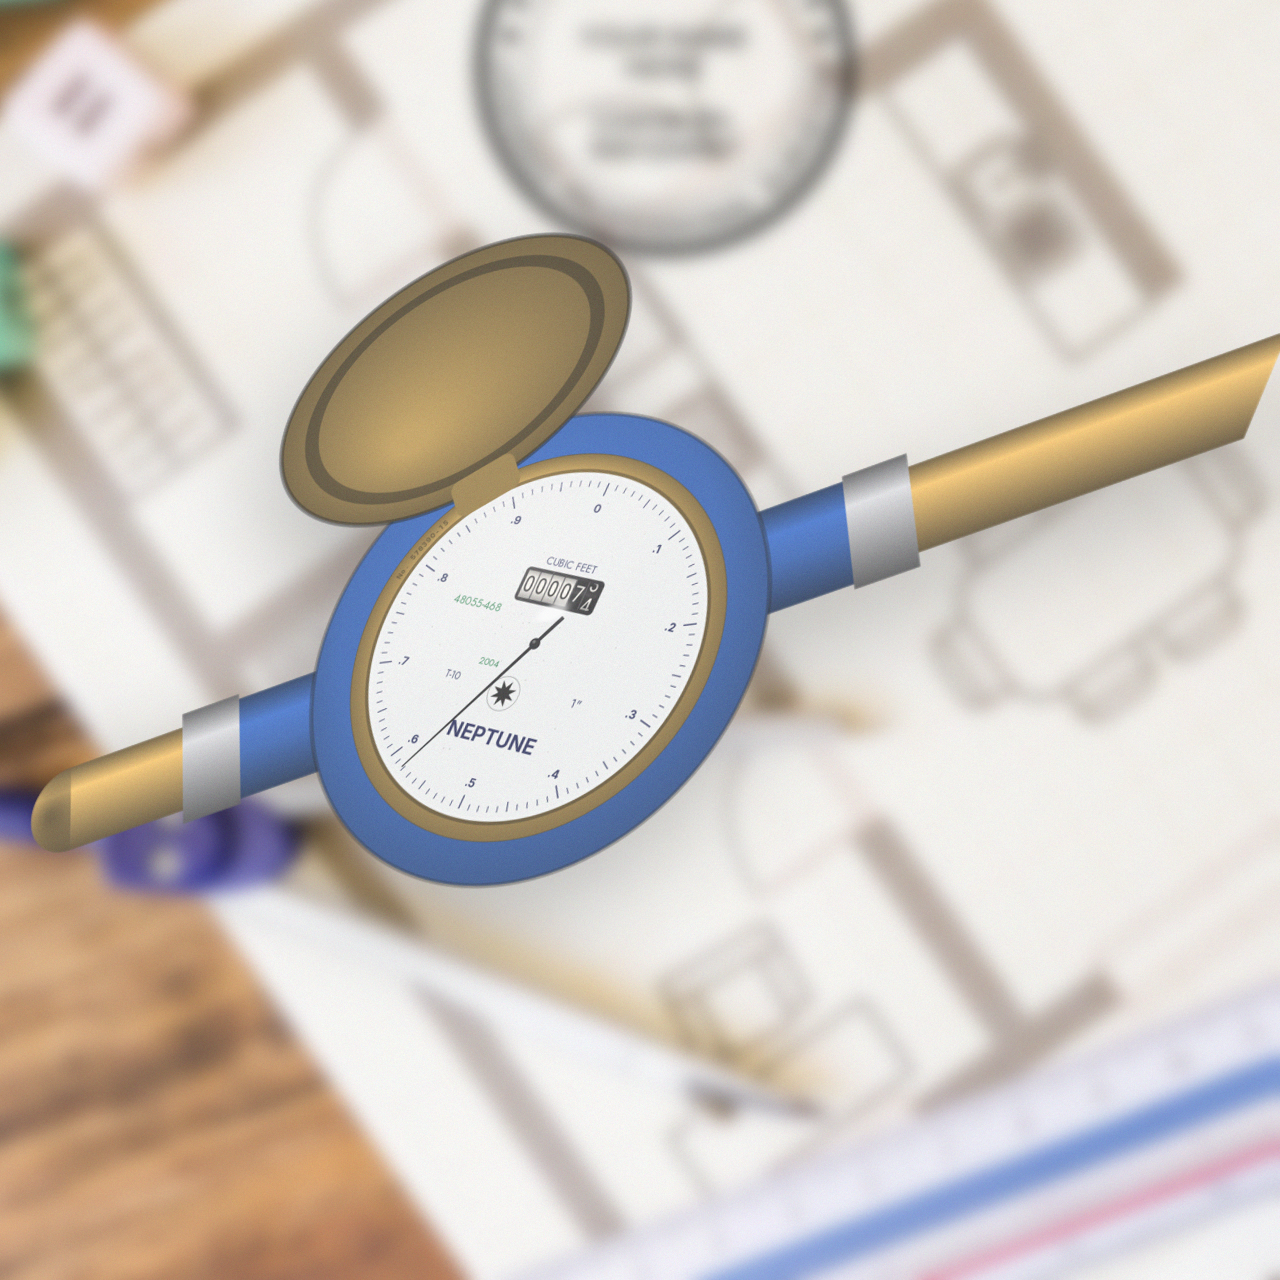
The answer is 73.58 ft³
